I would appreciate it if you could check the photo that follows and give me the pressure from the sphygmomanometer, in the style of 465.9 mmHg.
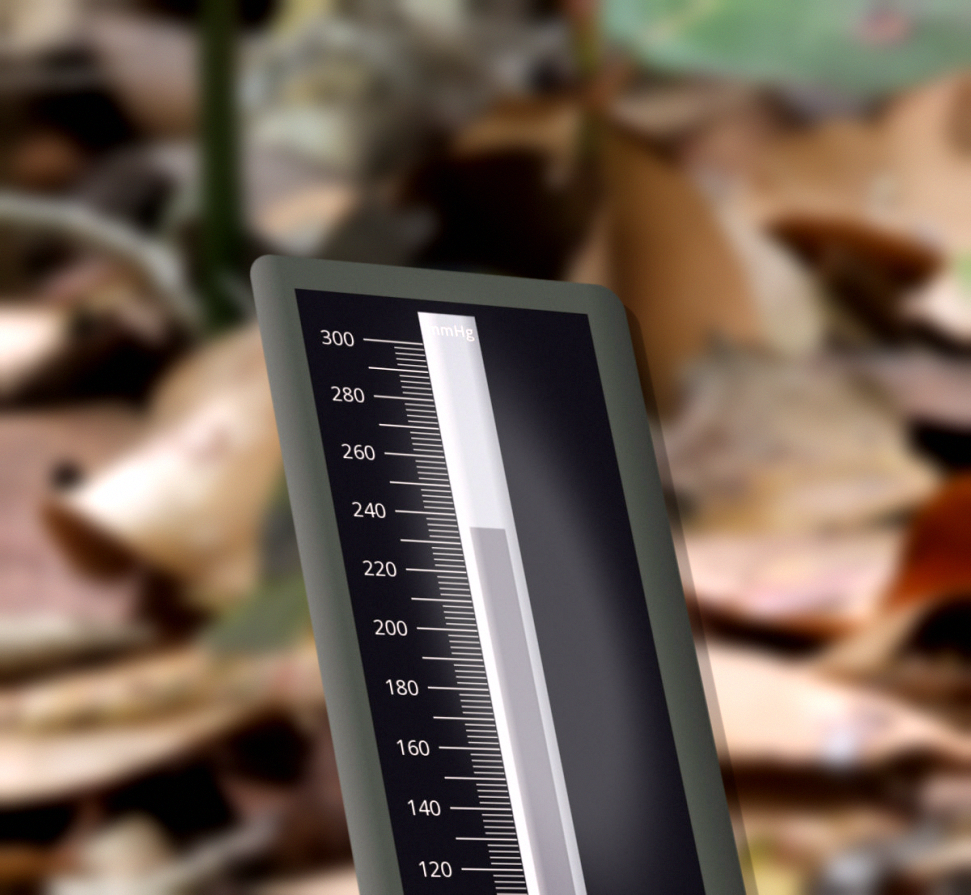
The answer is 236 mmHg
